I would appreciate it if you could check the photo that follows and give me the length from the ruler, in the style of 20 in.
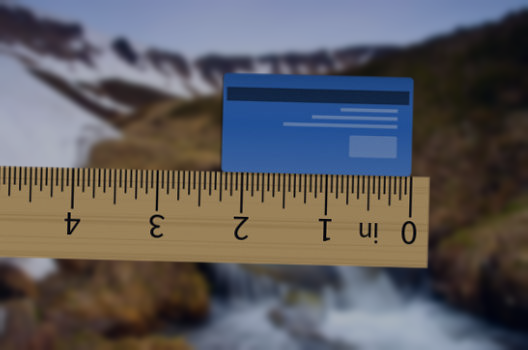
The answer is 2.25 in
